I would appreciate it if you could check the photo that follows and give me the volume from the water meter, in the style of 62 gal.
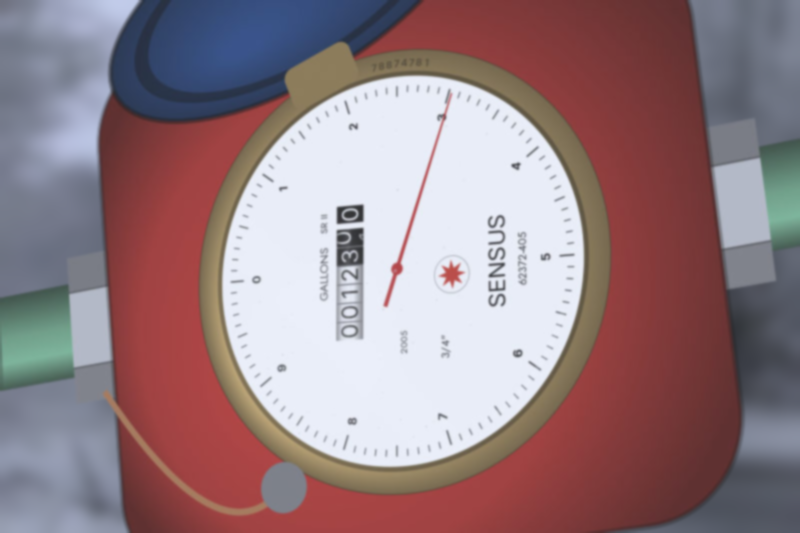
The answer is 12303.0 gal
